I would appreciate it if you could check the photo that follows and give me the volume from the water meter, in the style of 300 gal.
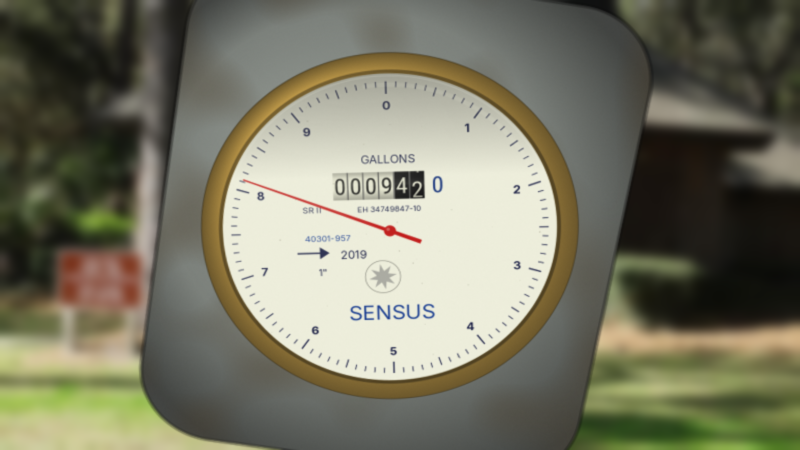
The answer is 9418.1 gal
